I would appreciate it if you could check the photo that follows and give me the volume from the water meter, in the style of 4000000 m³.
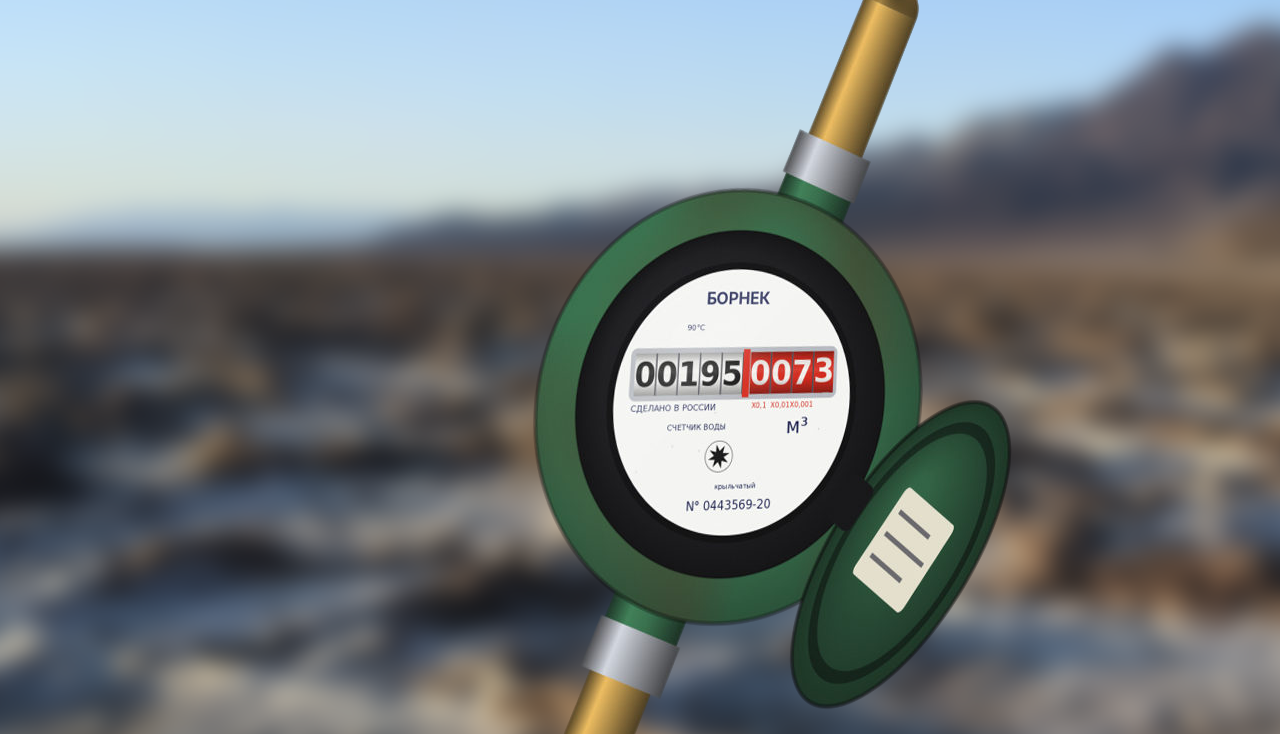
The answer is 195.0073 m³
